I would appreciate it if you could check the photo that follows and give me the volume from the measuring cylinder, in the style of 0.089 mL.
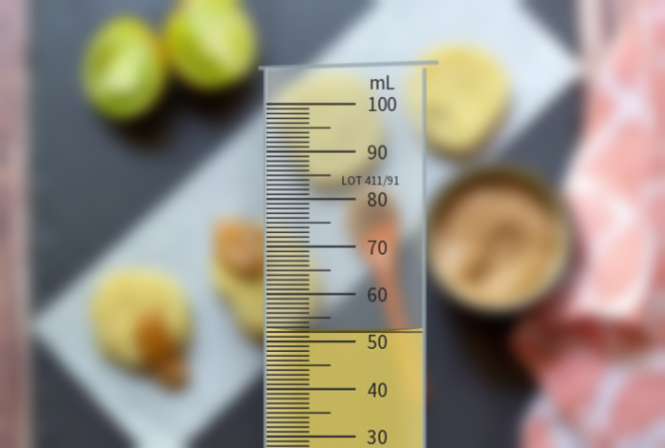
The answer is 52 mL
